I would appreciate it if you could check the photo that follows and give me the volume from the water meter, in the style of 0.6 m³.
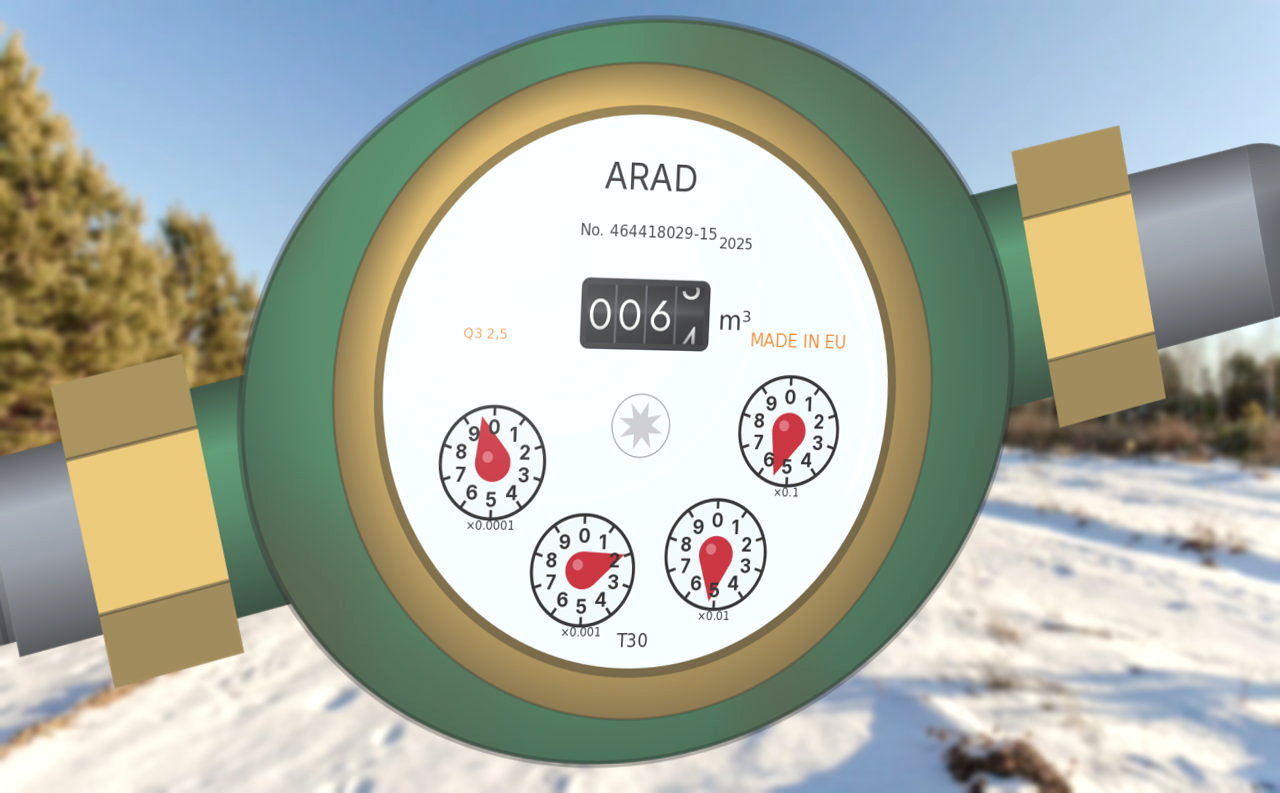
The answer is 63.5519 m³
